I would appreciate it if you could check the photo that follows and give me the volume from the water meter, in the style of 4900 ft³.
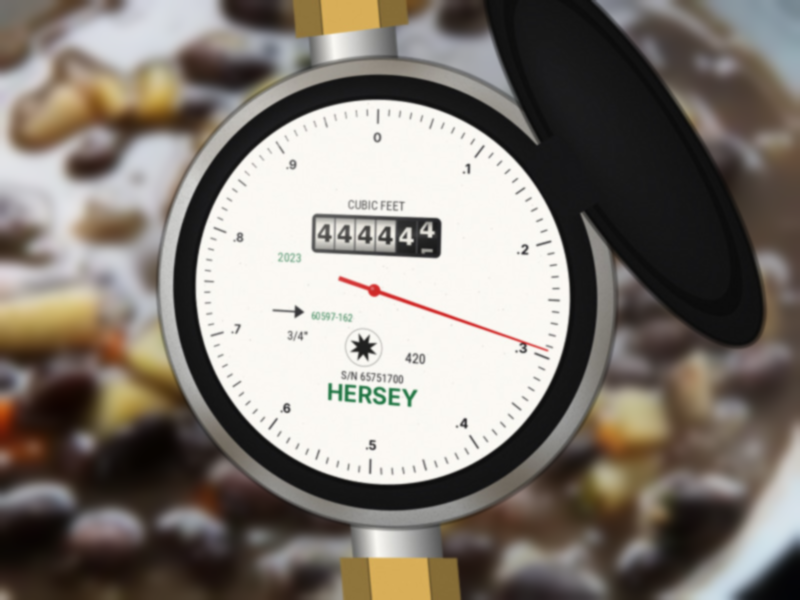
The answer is 444444.29 ft³
